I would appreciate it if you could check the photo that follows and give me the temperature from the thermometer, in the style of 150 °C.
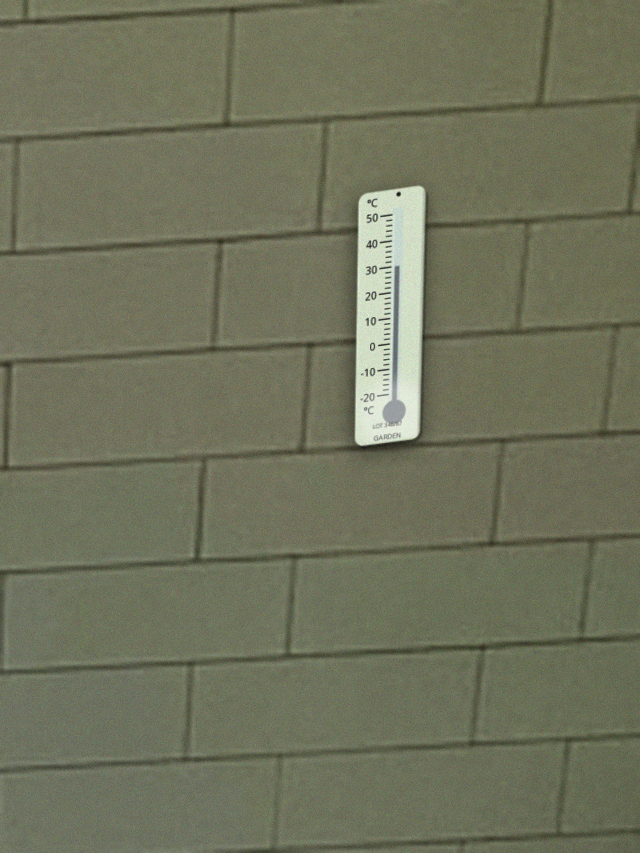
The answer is 30 °C
